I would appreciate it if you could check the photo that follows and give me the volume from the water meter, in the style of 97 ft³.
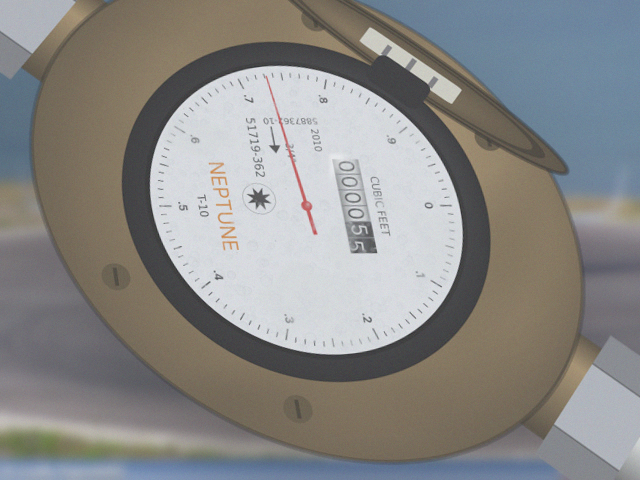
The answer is 54.73 ft³
